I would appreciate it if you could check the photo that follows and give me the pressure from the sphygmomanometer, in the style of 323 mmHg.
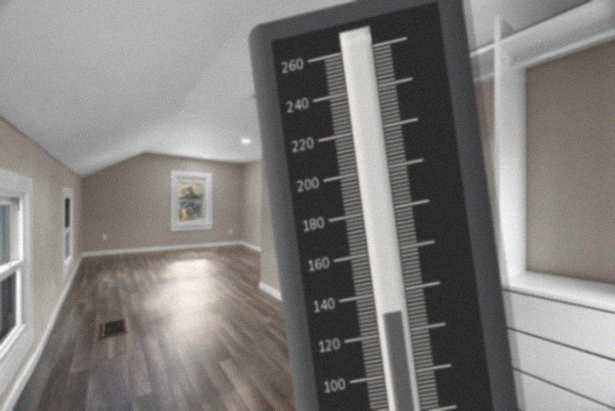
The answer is 130 mmHg
